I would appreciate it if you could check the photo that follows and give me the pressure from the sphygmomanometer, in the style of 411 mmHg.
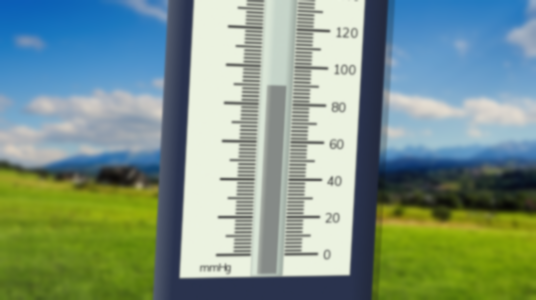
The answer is 90 mmHg
